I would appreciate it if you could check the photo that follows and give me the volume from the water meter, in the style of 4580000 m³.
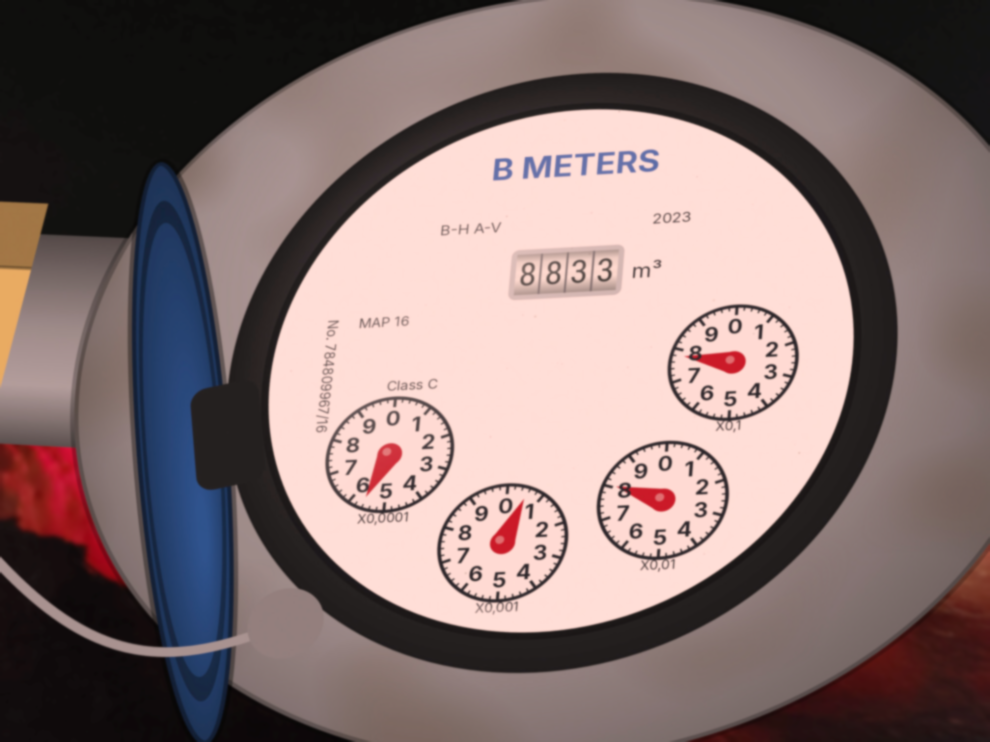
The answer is 8833.7805 m³
